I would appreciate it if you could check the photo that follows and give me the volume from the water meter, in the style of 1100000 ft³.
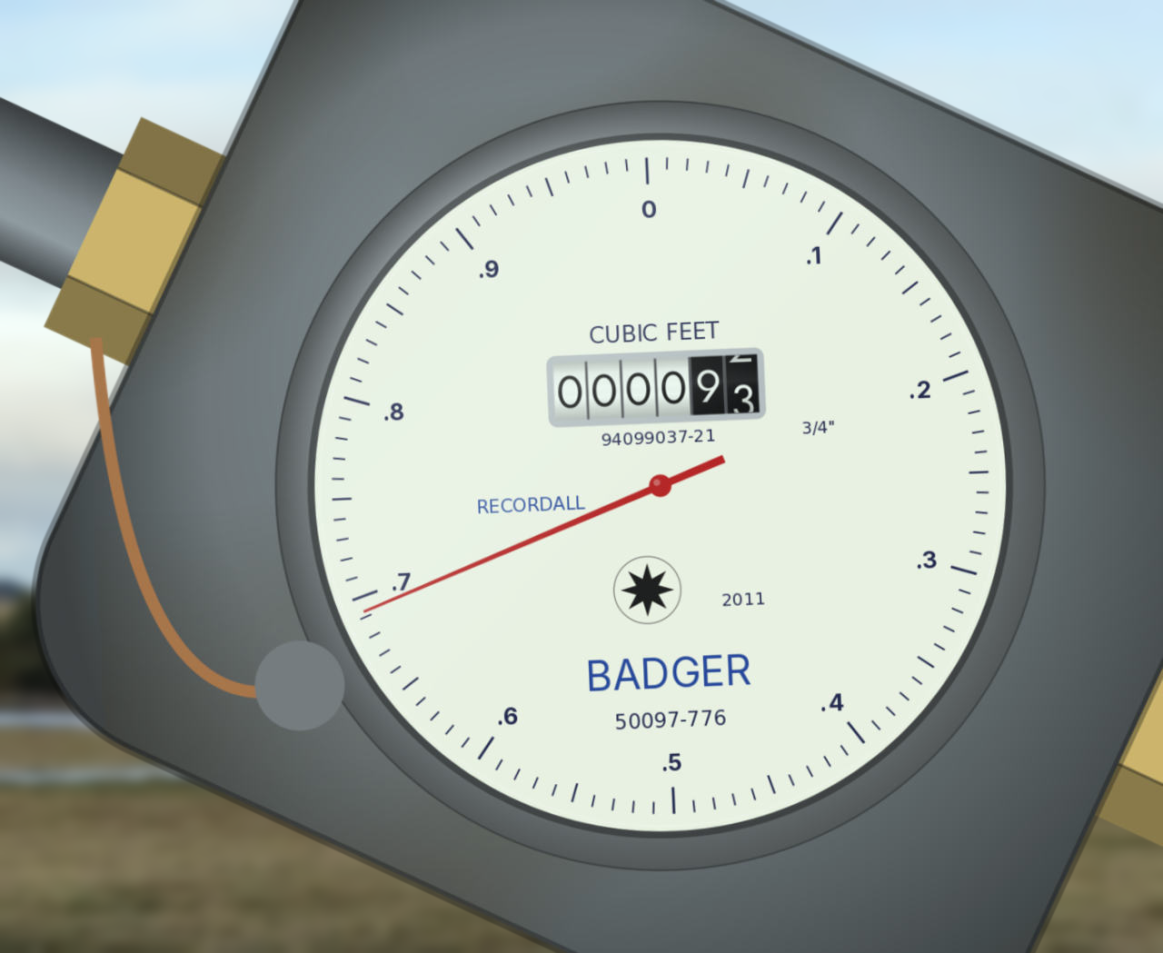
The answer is 92.69 ft³
